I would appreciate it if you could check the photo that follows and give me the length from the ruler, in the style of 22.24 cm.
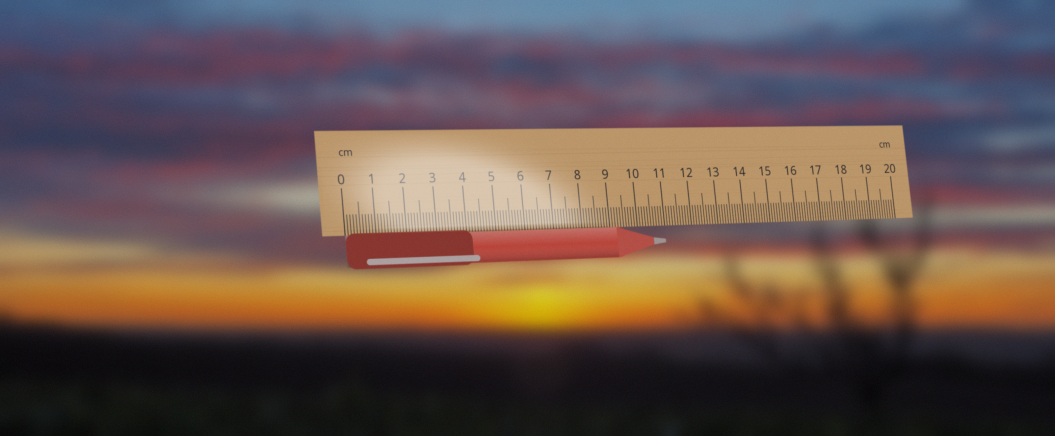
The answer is 11 cm
